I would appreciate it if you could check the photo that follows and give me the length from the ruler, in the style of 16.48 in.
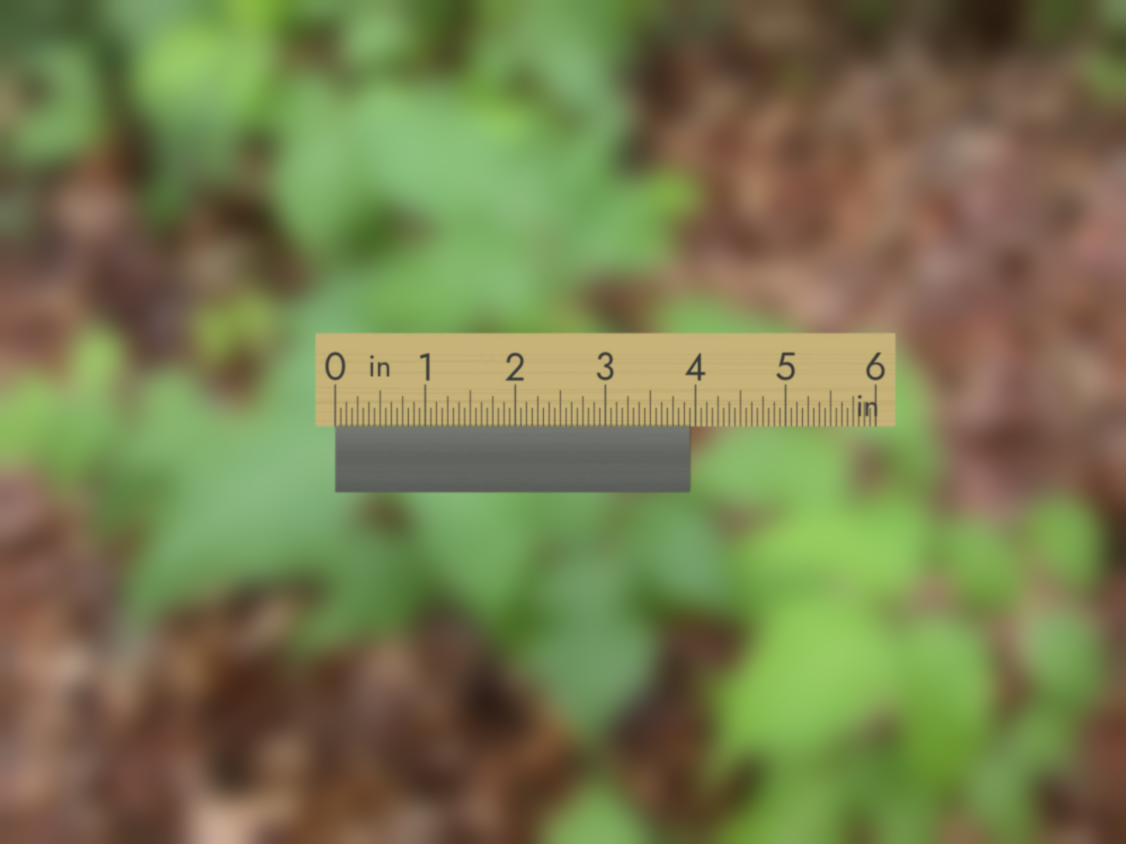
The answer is 3.9375 in
